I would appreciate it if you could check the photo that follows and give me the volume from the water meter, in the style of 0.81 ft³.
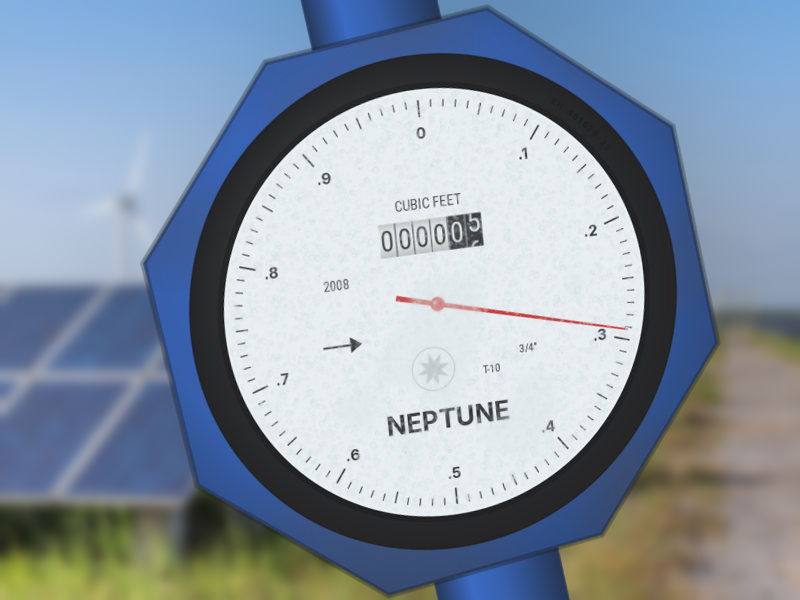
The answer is 5.29 ft³
